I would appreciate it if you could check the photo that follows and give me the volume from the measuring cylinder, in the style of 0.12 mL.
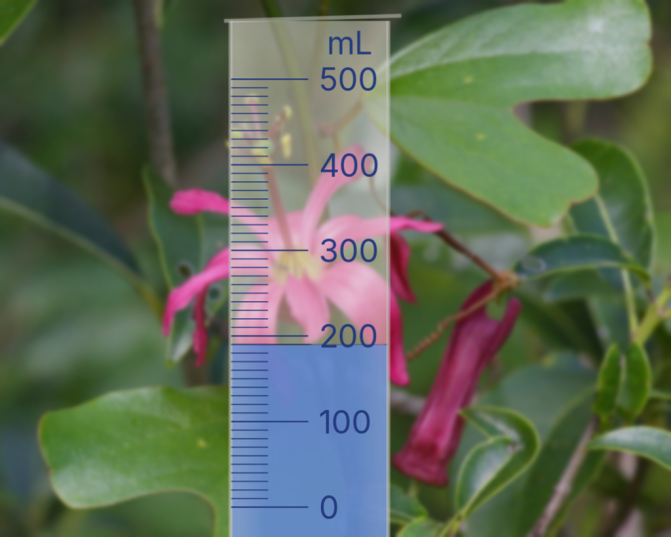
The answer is 190 mL
